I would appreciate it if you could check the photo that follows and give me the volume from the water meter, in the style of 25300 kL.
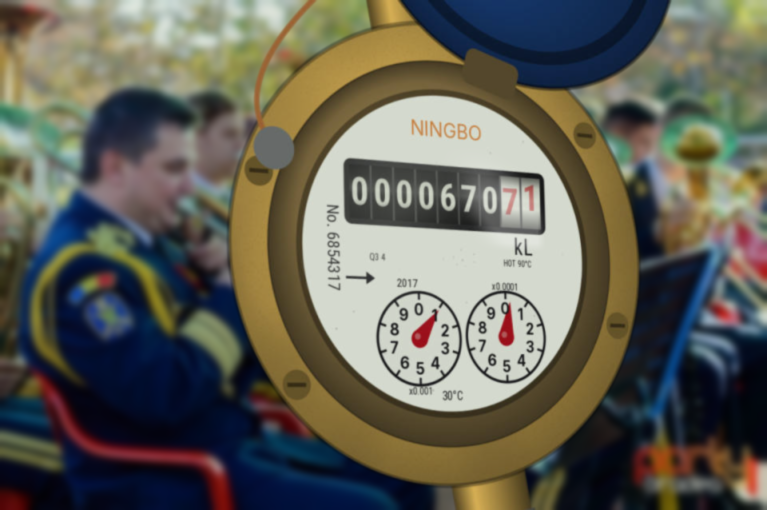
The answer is 670.7110 kL
